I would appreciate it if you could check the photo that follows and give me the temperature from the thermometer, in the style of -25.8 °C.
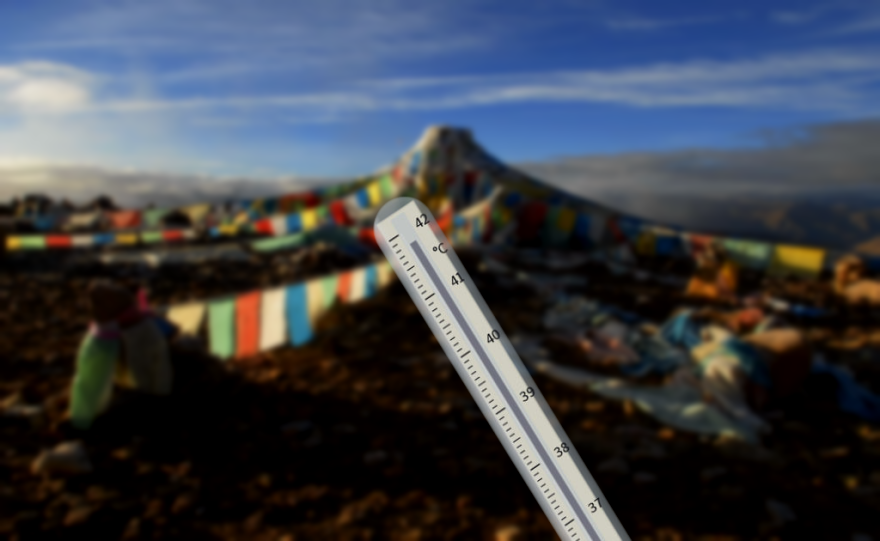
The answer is 41.8 °C
